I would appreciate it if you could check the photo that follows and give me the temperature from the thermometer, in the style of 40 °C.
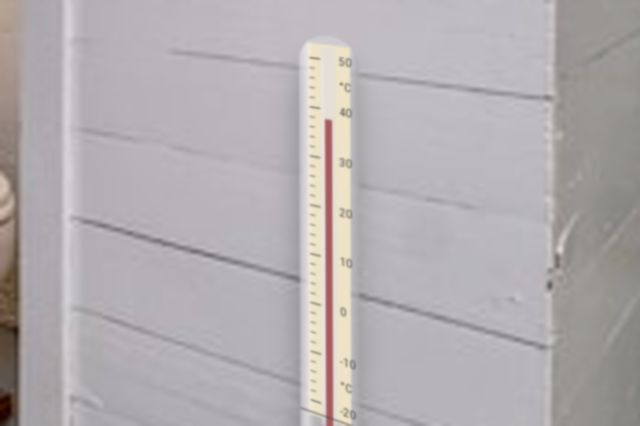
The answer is 38 °C
